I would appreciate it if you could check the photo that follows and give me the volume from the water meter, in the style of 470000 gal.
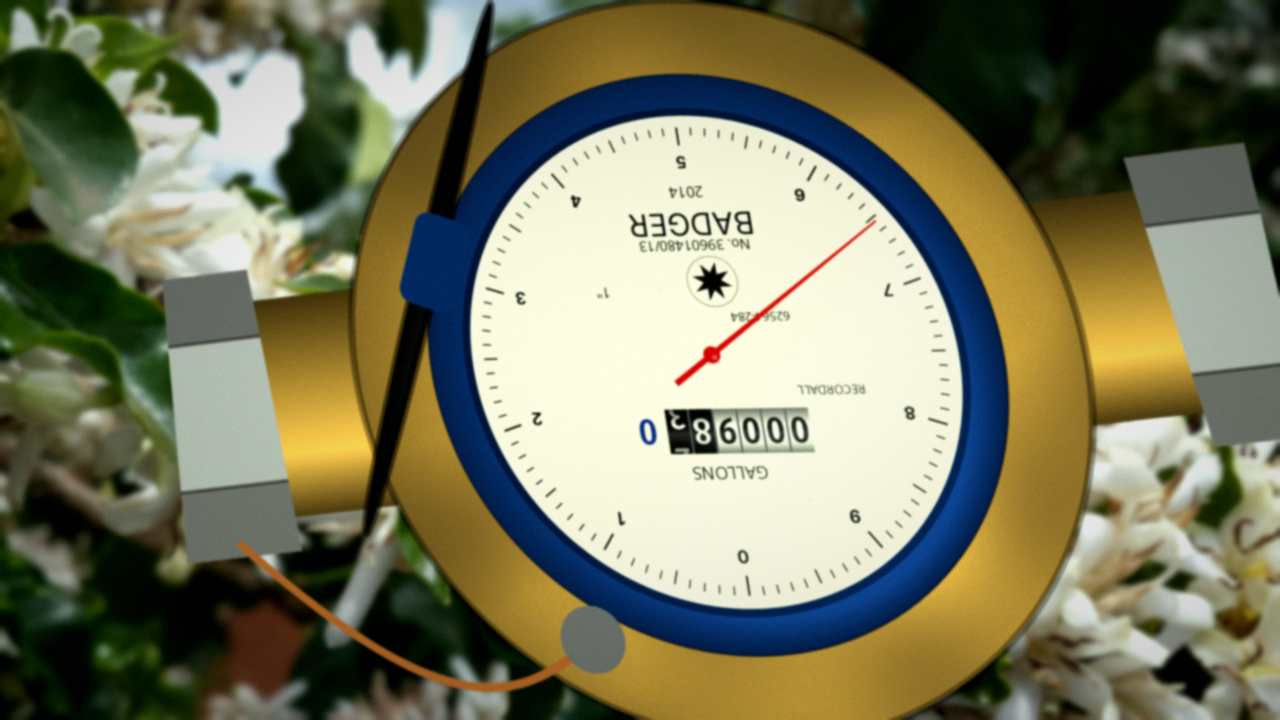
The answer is 9826.5 gal
